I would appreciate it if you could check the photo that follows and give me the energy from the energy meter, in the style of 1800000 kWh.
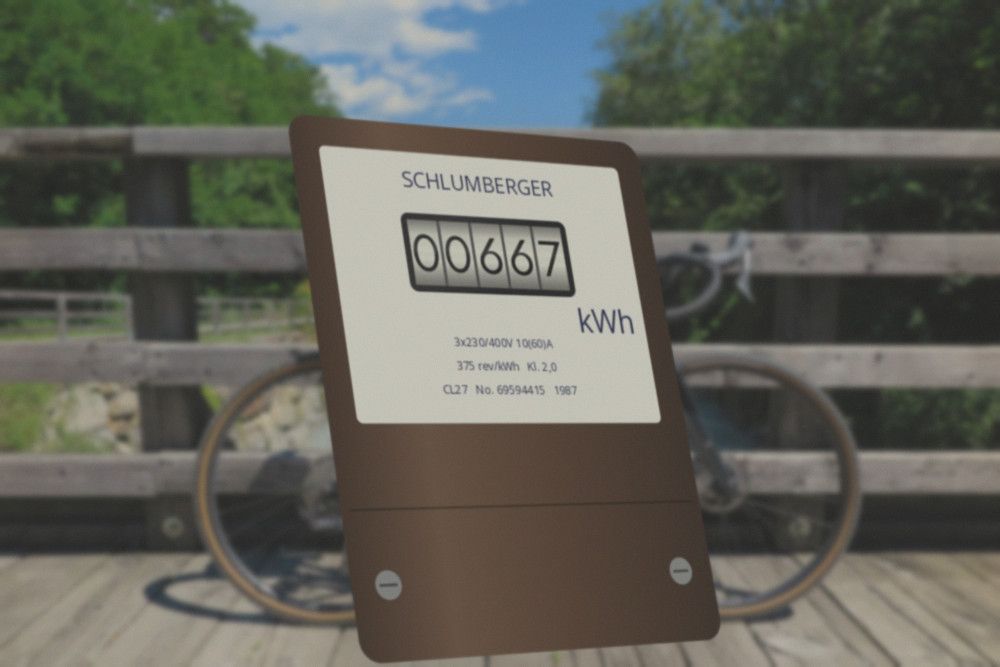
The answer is 667 kWh
